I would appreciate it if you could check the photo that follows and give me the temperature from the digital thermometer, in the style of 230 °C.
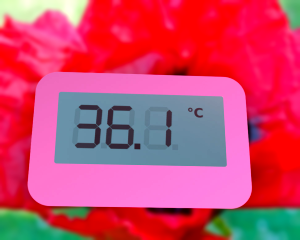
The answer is 36.1 °C
